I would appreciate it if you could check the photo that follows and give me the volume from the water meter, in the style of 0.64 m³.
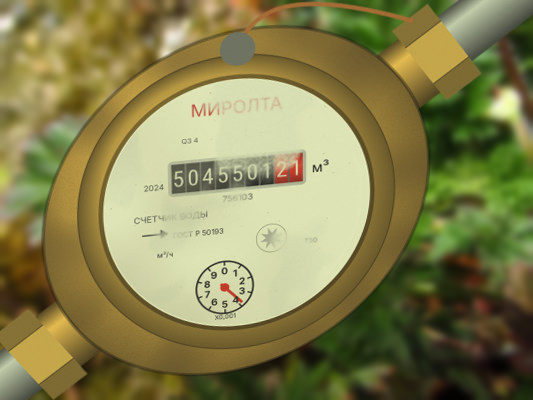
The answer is 5045501.213 m³
